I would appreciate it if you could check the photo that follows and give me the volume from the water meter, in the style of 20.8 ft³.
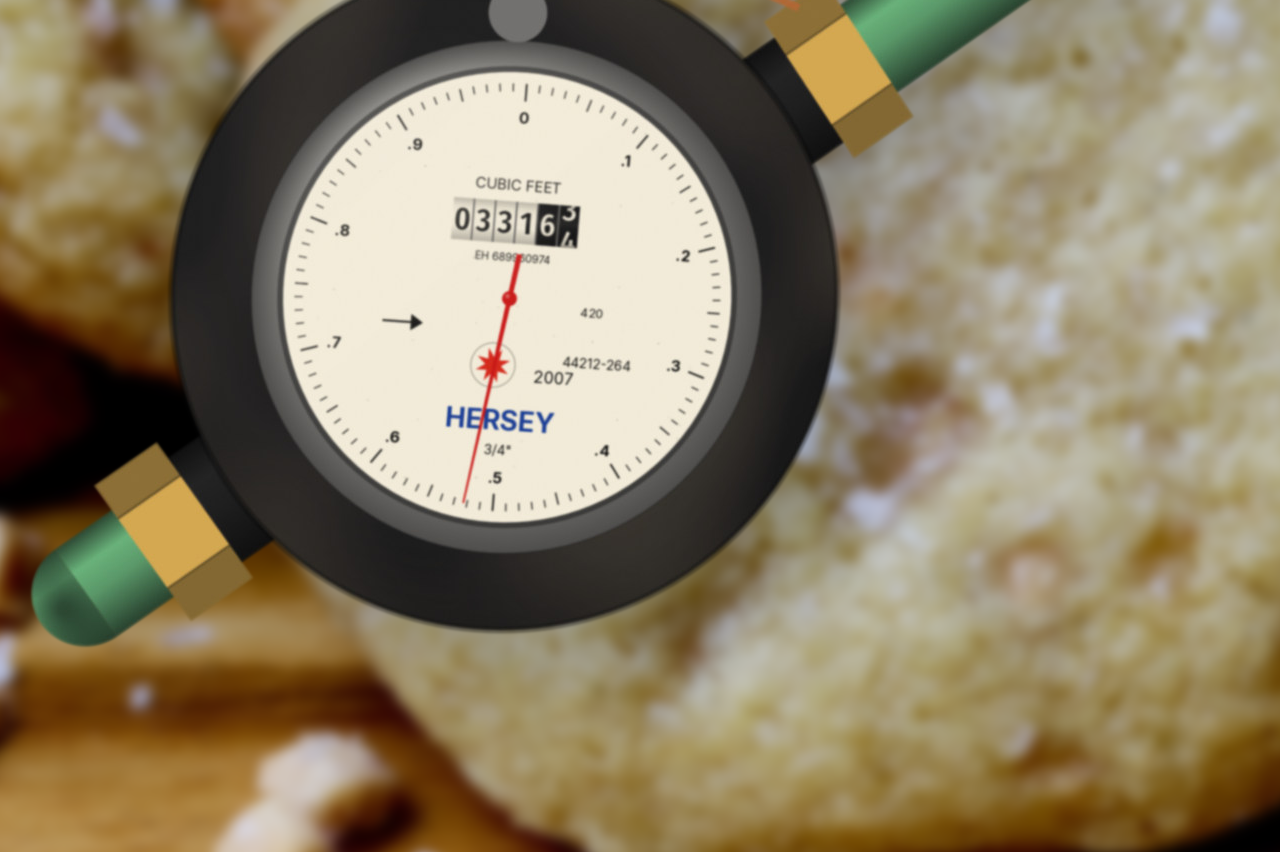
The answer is 33163.52 ft³
